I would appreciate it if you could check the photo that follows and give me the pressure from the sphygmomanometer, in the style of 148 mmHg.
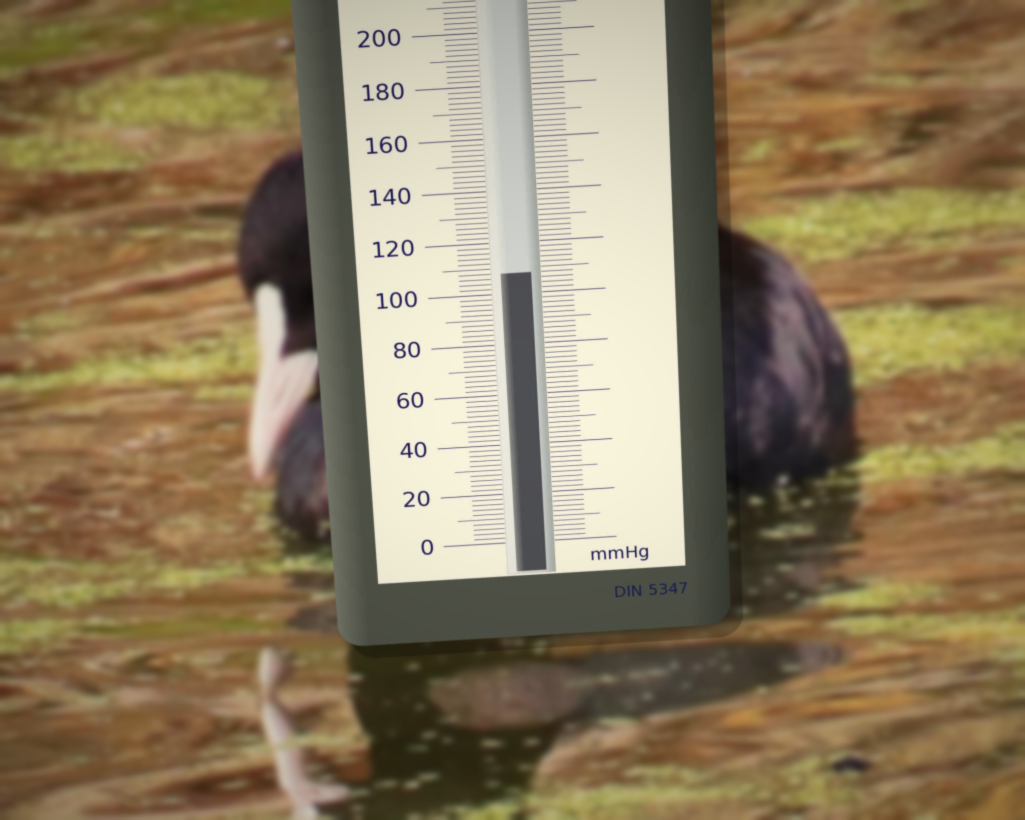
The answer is 108 mmHg
